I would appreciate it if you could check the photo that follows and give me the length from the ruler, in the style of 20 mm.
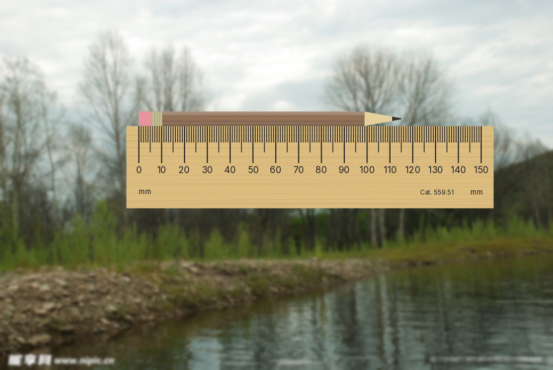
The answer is 115 mm
